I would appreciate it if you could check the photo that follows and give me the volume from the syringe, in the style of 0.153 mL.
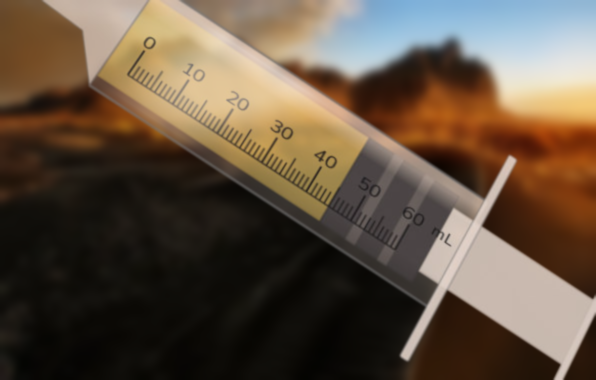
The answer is 45 mL
